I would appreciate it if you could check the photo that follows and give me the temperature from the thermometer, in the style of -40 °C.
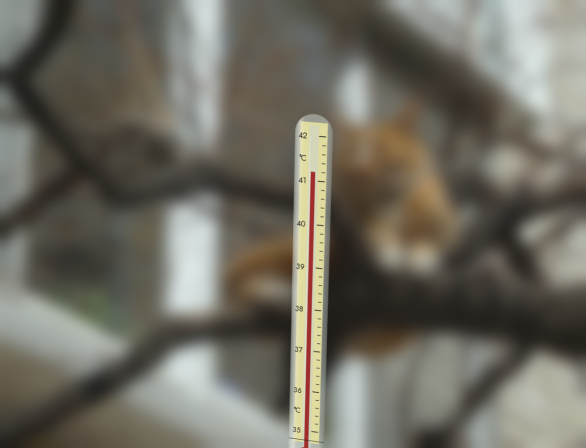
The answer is 41.2 °C
